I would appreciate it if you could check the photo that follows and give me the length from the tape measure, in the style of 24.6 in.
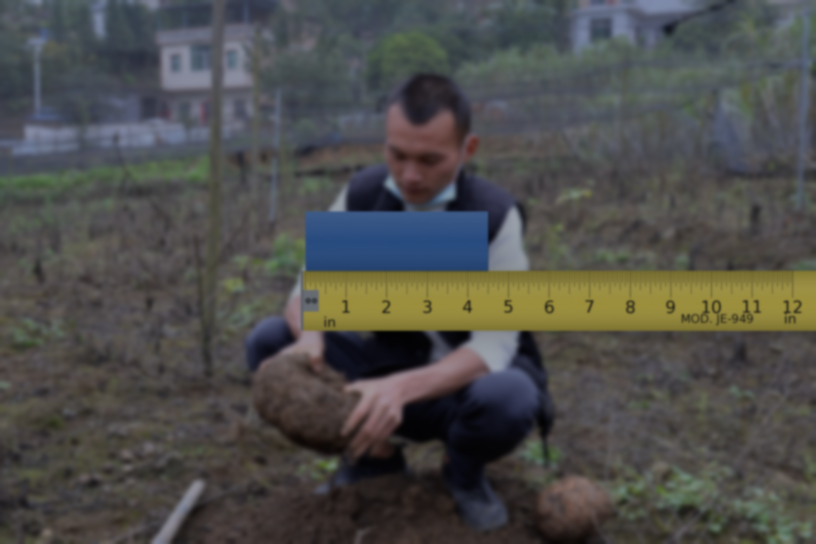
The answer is 4.5 in
